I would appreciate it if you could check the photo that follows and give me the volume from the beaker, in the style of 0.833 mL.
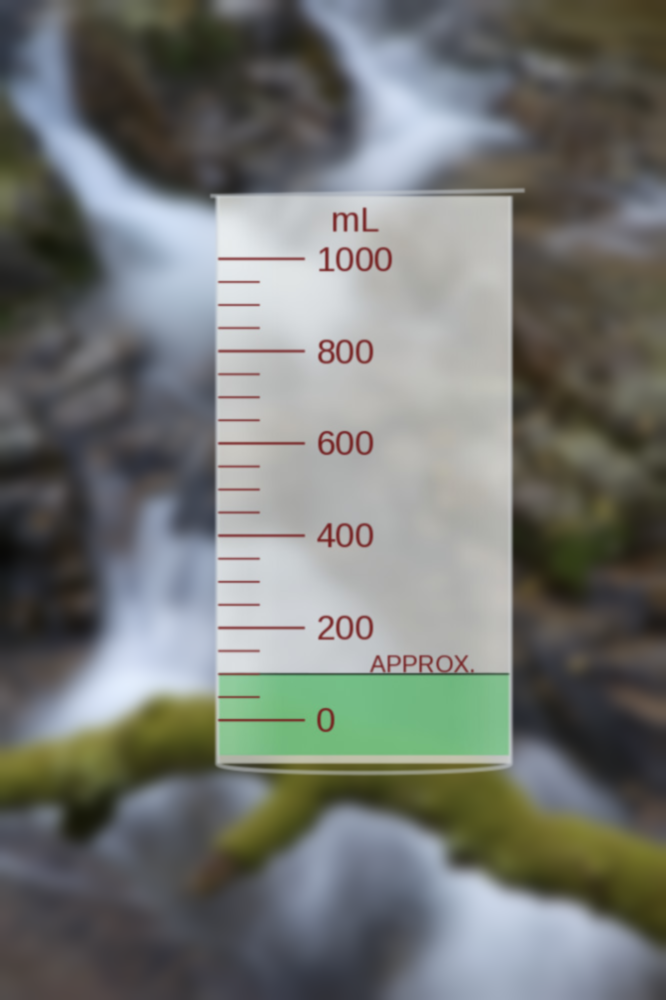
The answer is 100 mL
